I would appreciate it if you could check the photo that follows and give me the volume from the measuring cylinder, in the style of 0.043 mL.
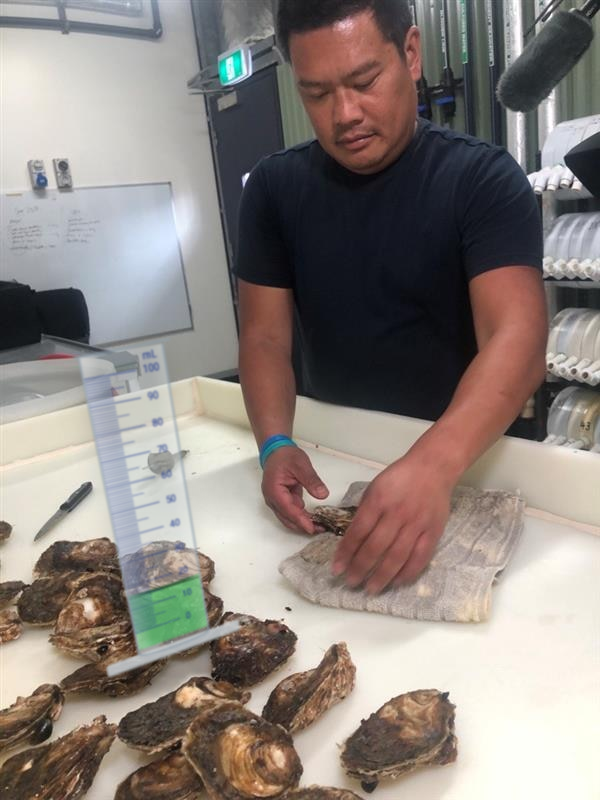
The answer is 15 mL
